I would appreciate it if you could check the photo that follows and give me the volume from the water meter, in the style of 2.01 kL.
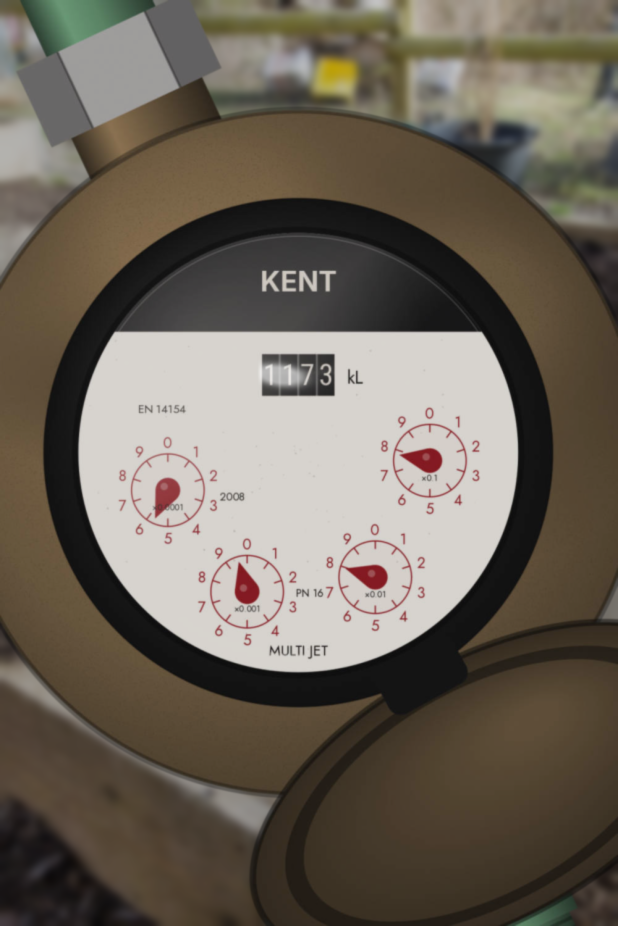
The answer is 1173.7795 kL
